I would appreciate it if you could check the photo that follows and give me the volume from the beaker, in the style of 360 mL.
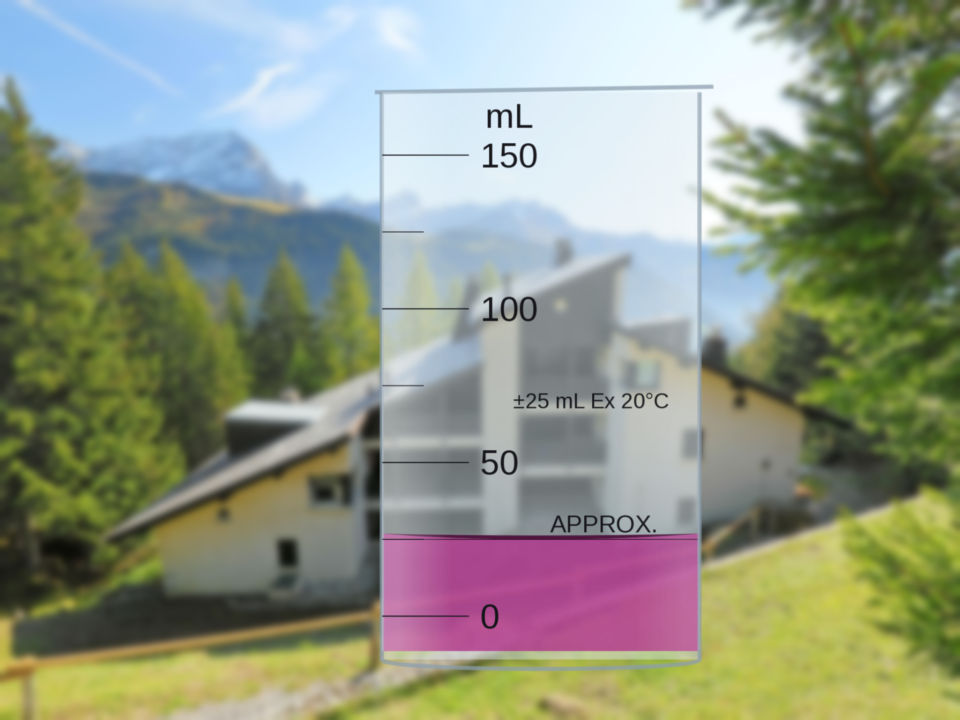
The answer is 25 mL
